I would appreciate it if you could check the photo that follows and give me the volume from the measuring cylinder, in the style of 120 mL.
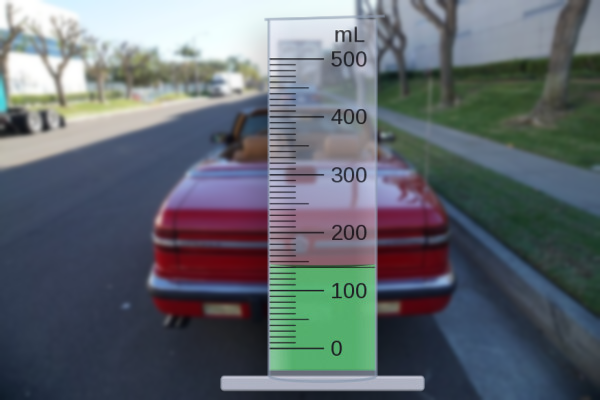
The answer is 140 mL
